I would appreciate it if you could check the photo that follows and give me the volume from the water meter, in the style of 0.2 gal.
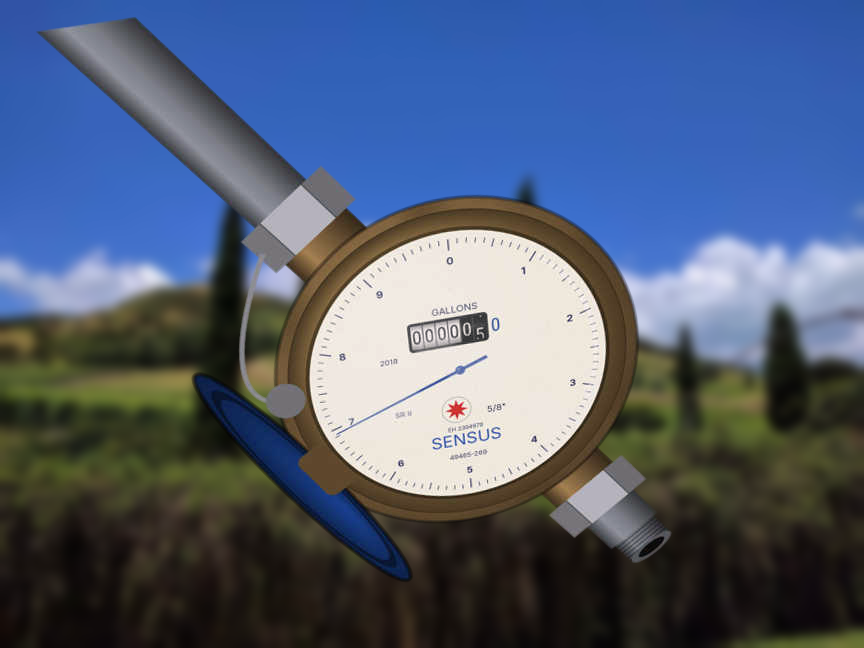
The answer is 46.9 gal
